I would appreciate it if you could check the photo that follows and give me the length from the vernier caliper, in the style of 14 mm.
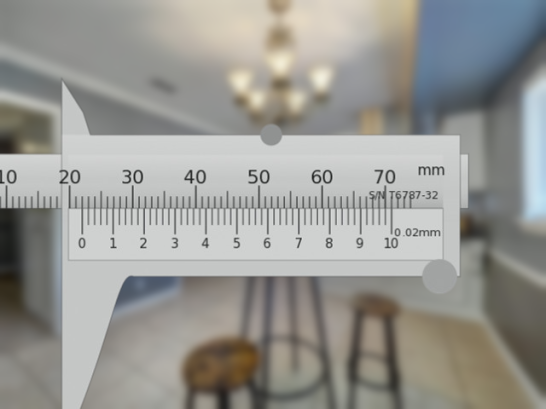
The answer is 22.0 mm
